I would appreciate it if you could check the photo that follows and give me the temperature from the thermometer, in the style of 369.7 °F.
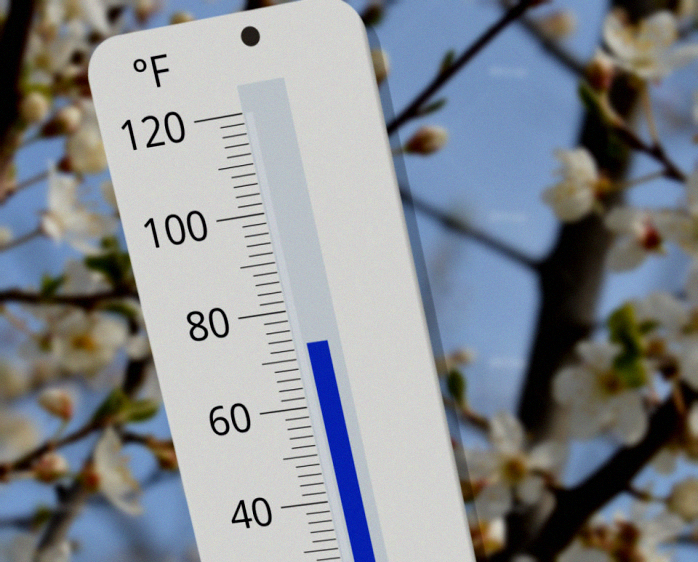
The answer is 73 °F
